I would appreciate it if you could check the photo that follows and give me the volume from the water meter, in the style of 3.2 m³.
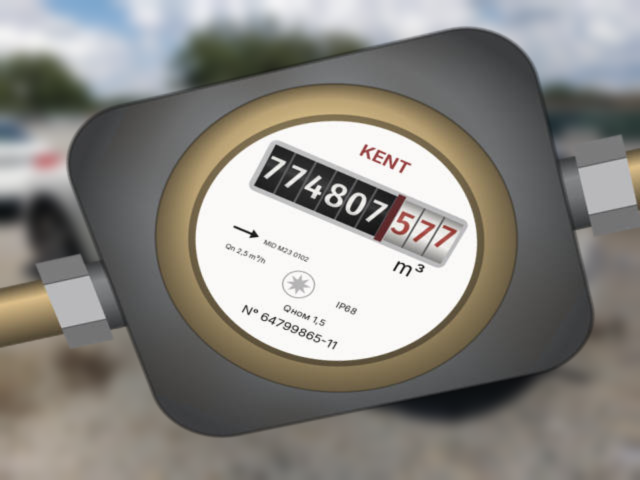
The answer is 774807.577 m³
